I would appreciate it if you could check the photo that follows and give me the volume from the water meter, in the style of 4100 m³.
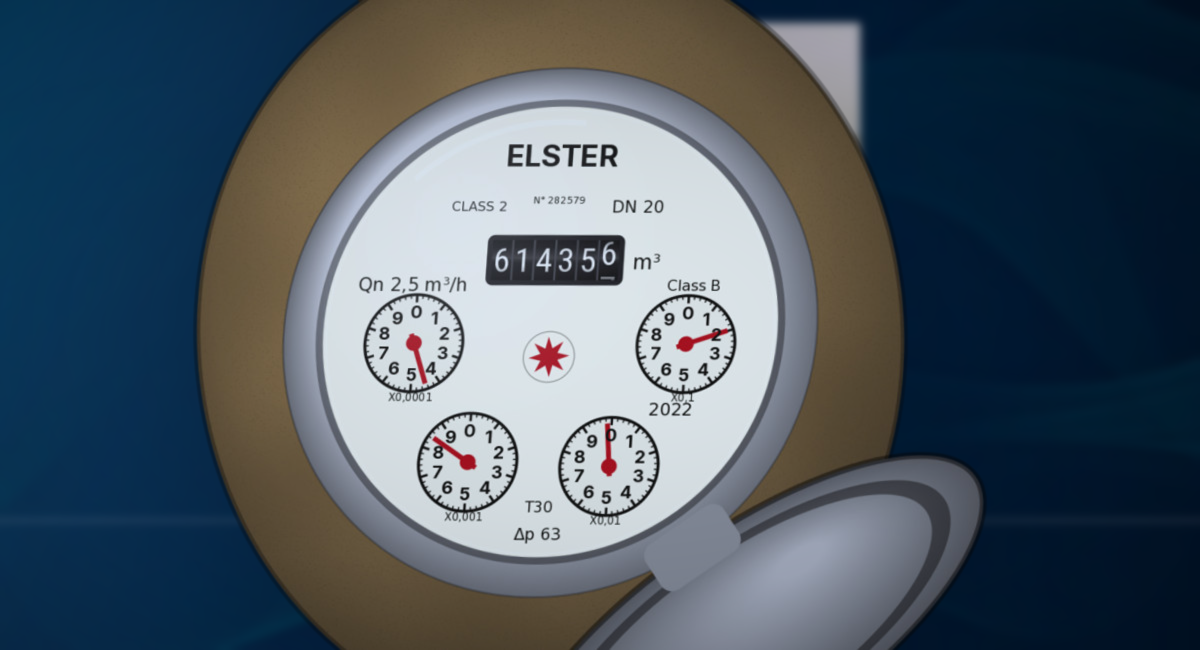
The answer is 614356.1984 m³
